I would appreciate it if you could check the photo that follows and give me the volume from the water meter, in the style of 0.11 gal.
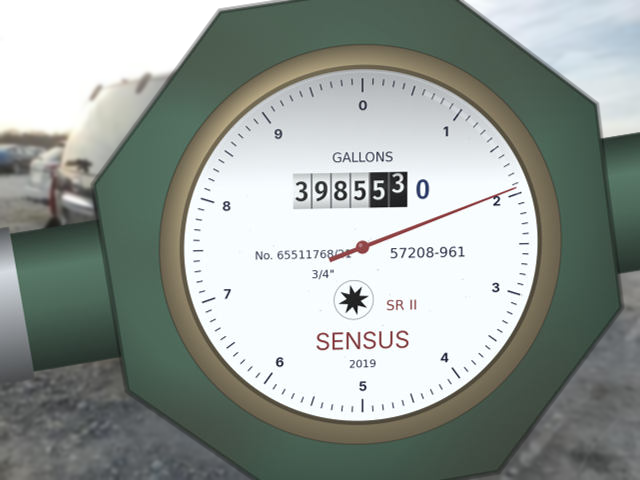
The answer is 3985531.9 gal
